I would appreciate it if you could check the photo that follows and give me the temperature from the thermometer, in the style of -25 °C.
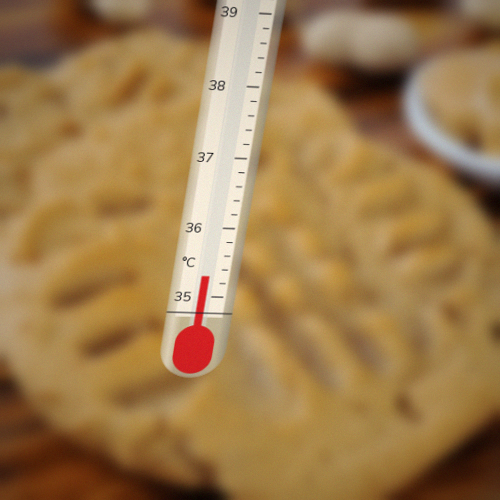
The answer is 35.3 °C
